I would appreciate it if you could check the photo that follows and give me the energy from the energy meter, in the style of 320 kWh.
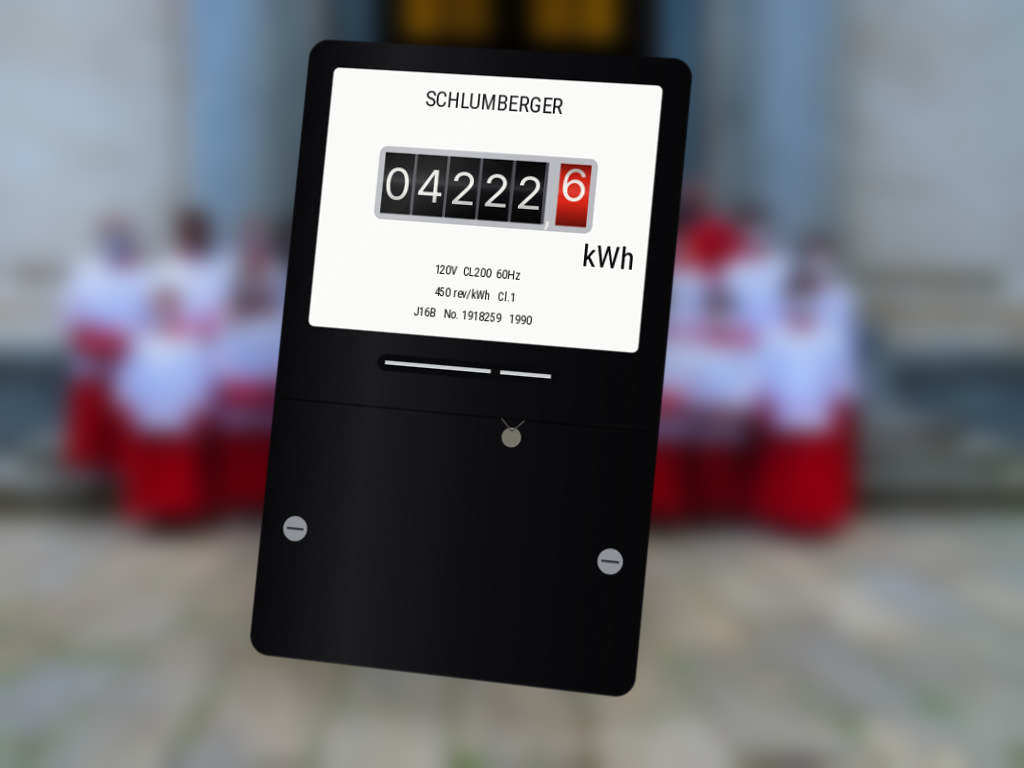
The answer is 4222.6 kWh
